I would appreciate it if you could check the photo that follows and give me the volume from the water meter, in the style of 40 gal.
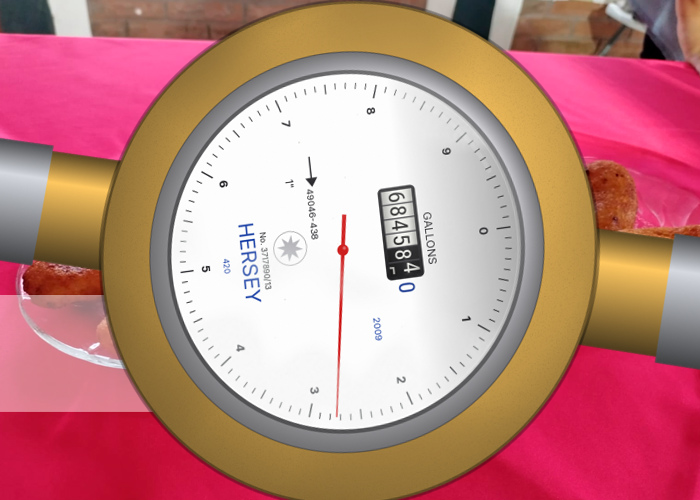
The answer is 6845842.7 gal
